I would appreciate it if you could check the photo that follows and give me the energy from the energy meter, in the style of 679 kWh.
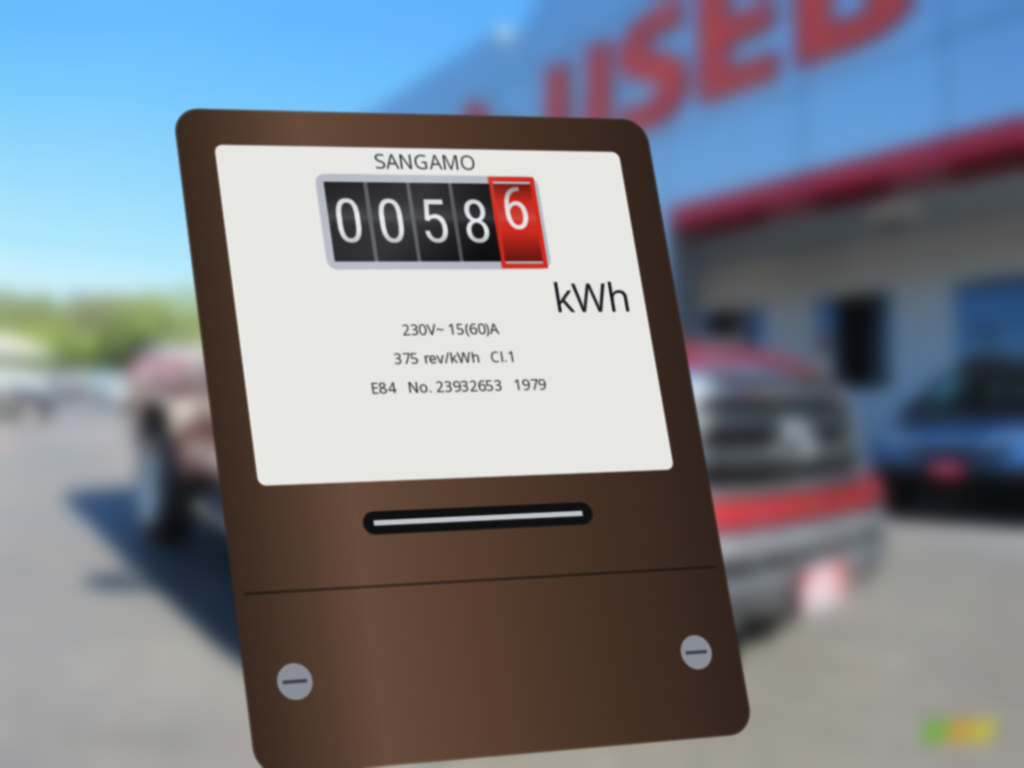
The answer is 58.6 kWh
